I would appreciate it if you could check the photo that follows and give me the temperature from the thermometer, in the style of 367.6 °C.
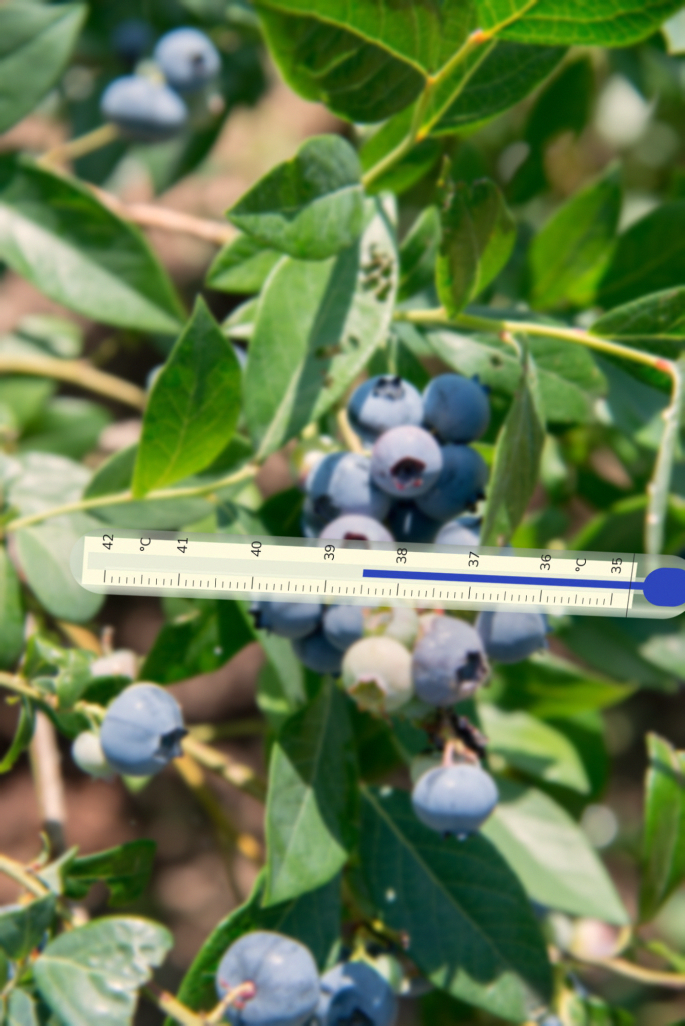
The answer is 38.5 °C
